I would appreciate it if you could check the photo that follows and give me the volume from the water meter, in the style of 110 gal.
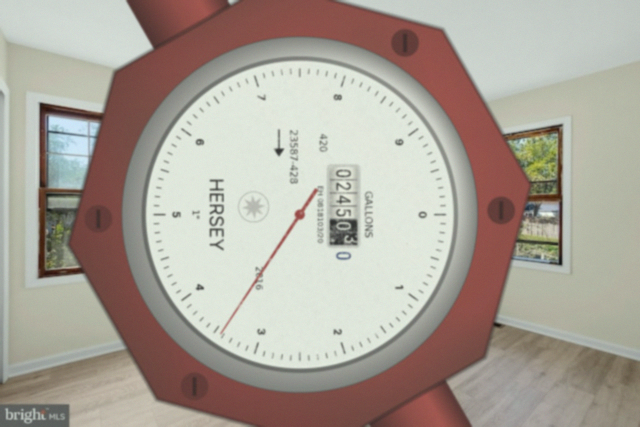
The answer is 245033.4 gal
